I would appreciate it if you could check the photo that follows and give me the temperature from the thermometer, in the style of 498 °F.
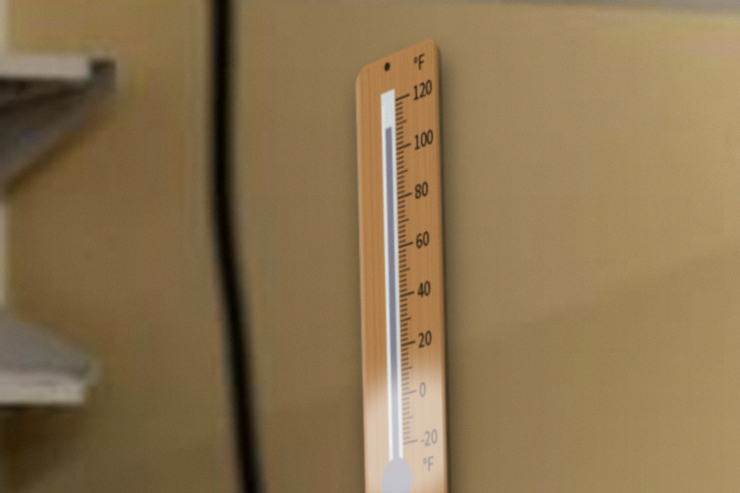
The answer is 110 °F
